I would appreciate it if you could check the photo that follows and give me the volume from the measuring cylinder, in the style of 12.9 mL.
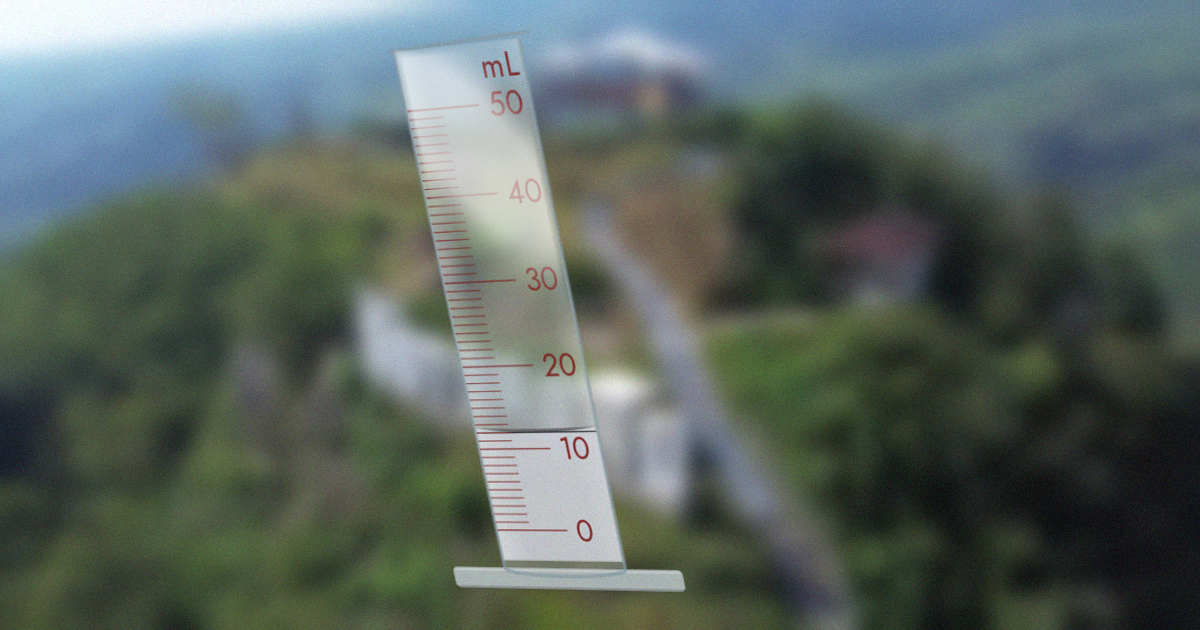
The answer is 12 mL
